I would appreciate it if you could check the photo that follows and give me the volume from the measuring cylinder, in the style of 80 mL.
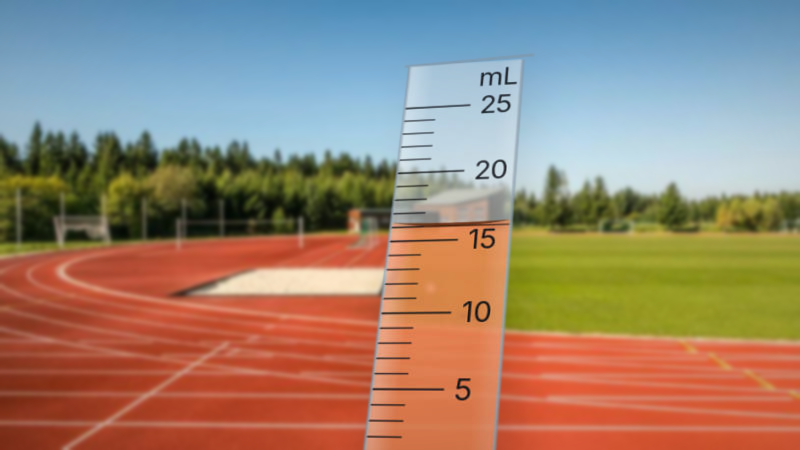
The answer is 16 mL
